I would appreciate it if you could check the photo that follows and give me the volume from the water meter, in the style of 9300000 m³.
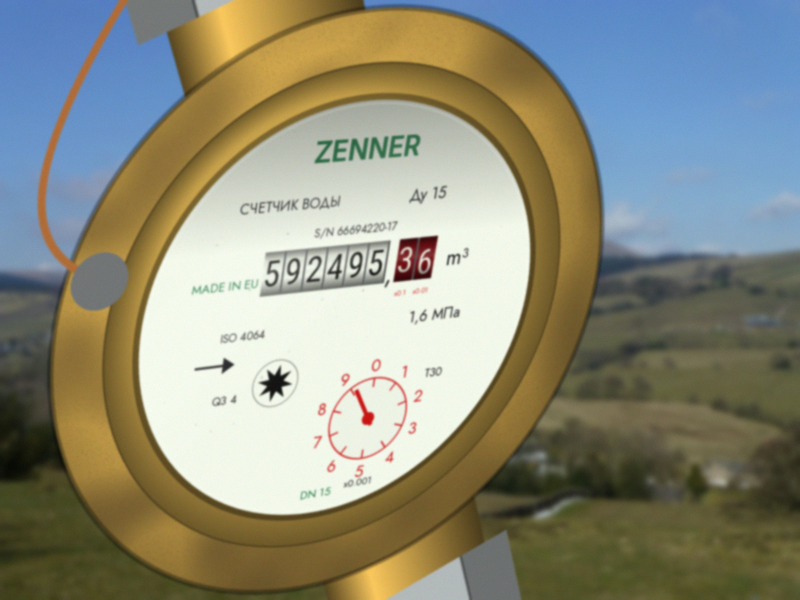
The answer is 592495.359 m³
